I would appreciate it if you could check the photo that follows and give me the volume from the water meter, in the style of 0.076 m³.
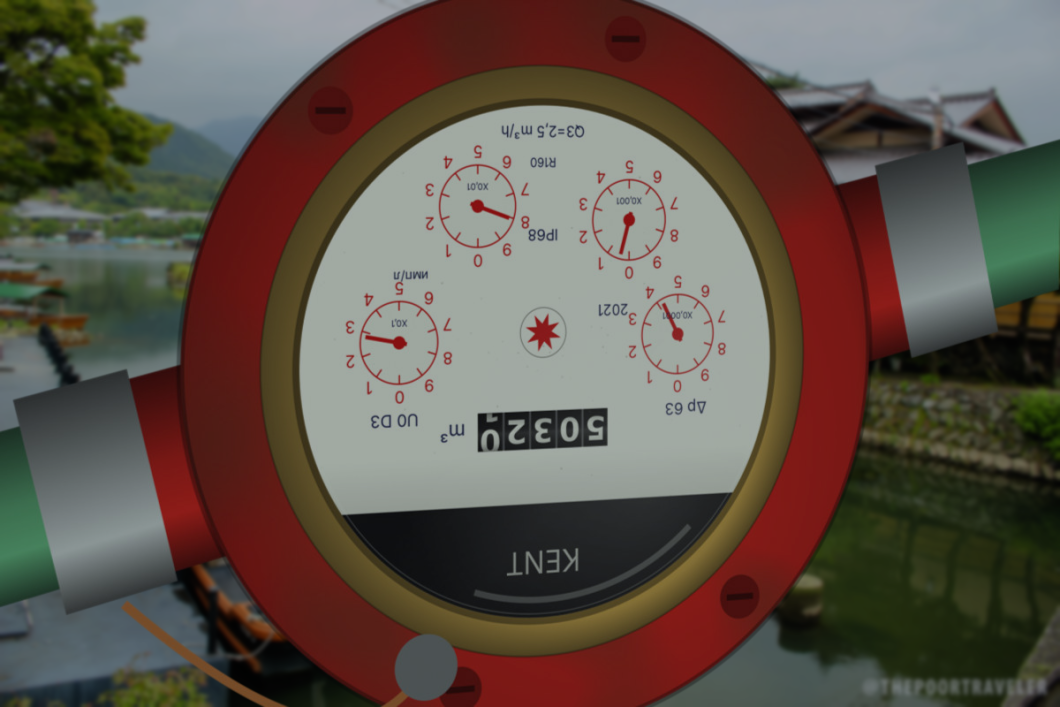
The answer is 50320.2804 m³
